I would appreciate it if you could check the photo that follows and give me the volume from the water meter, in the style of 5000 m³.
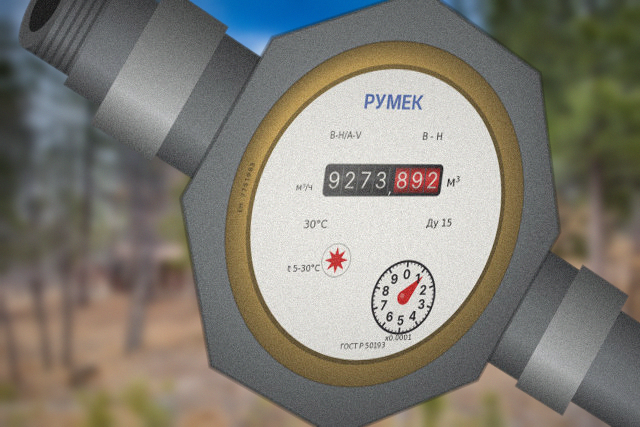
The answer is 9273.8921 m³
